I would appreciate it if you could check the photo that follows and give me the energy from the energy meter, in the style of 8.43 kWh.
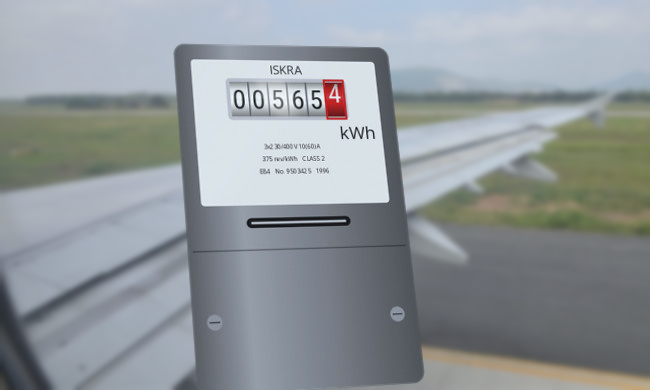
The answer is 565.4 kWh
